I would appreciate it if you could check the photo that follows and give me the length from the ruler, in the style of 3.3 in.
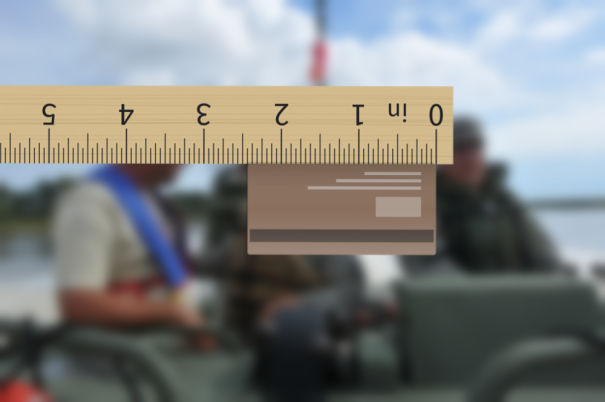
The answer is 2.4375 in
